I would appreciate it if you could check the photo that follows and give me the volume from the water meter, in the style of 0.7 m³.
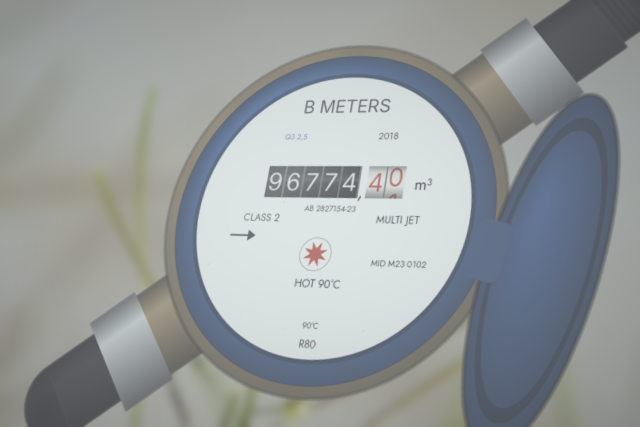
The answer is 96774.40 m³
